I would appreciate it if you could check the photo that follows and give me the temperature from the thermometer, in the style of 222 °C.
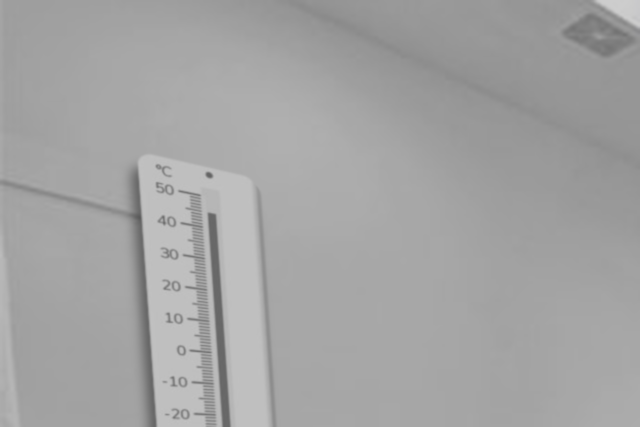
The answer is 45 °C
